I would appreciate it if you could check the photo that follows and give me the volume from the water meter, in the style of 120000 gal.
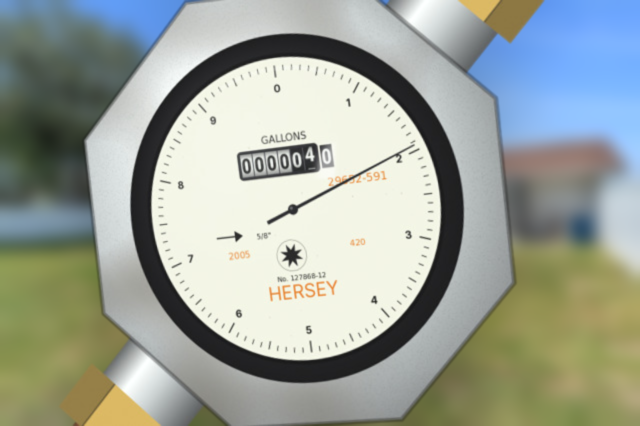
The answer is 41.9 gal
